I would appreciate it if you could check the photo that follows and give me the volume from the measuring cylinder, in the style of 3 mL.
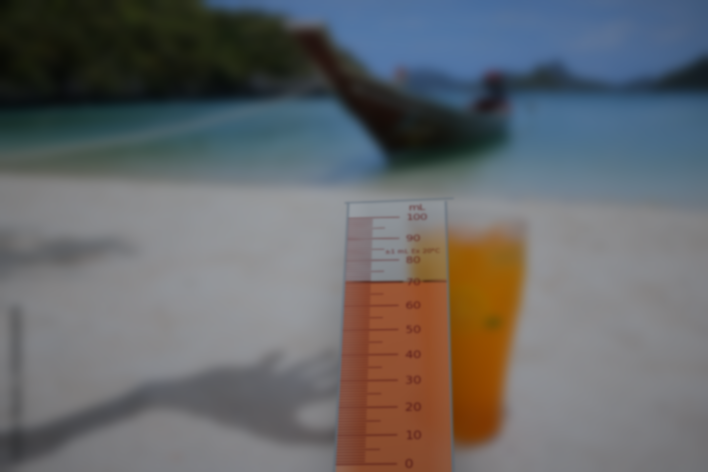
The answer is 70 mL
